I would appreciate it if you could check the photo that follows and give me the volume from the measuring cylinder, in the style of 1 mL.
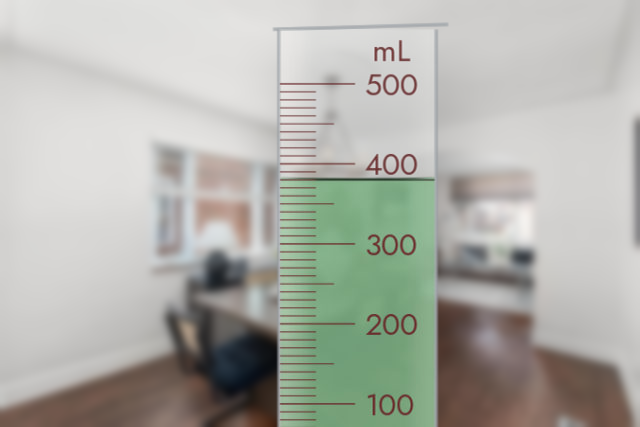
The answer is 380 mL
